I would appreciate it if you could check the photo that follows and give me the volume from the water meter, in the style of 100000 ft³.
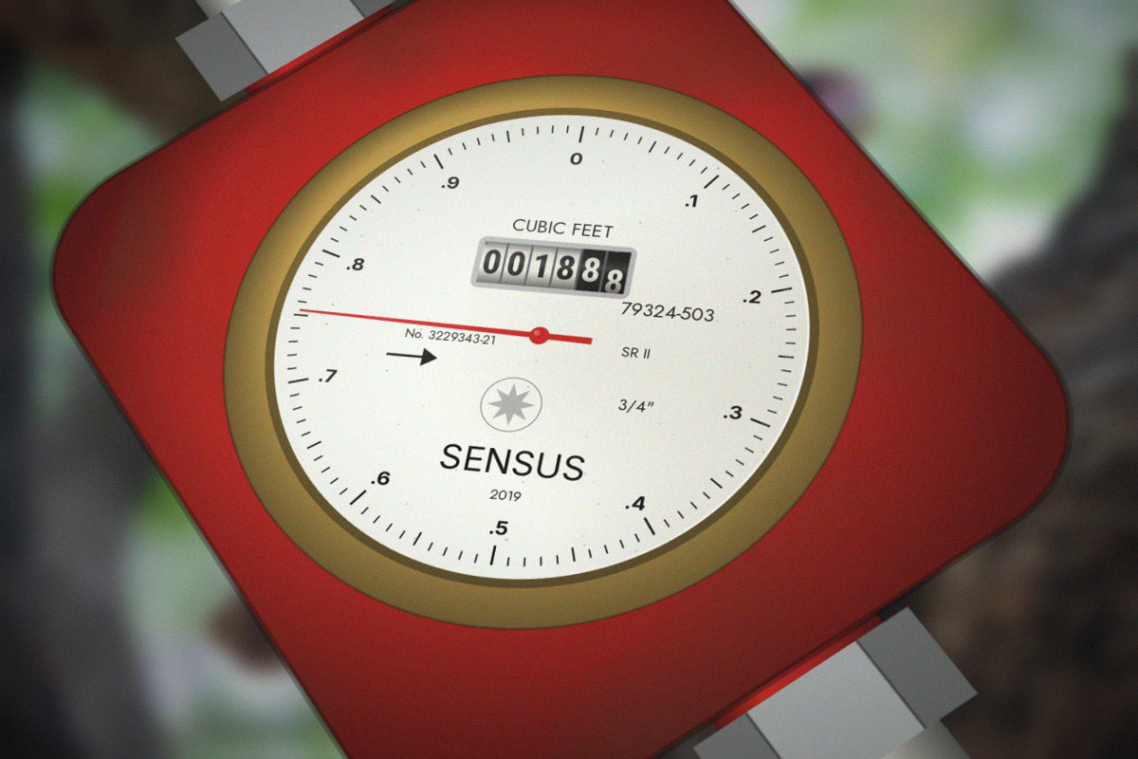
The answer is 1887.75 ft³
